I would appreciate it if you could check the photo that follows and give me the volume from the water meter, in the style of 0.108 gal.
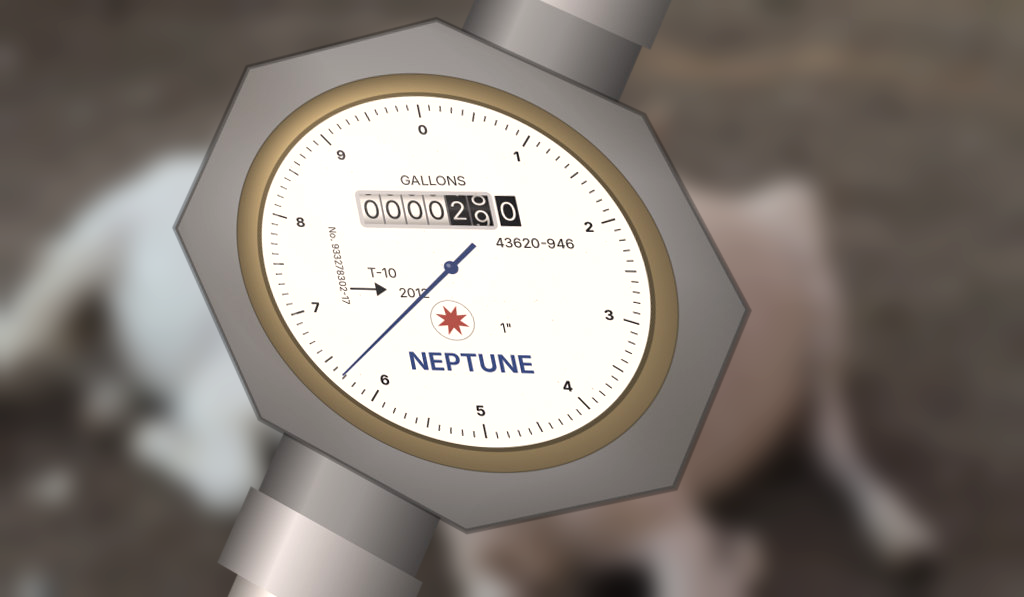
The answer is 286.3 gal
